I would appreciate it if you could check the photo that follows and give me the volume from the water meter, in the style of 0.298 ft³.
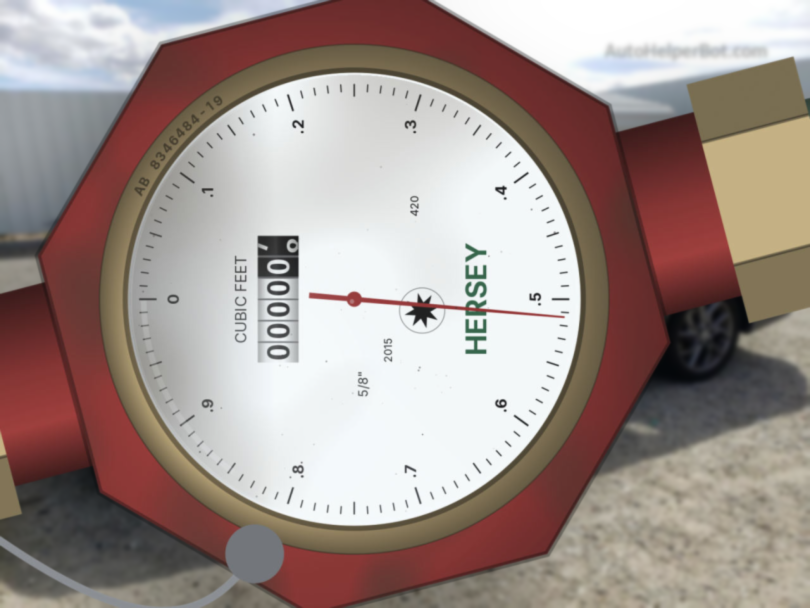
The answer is 7.51 ft³
